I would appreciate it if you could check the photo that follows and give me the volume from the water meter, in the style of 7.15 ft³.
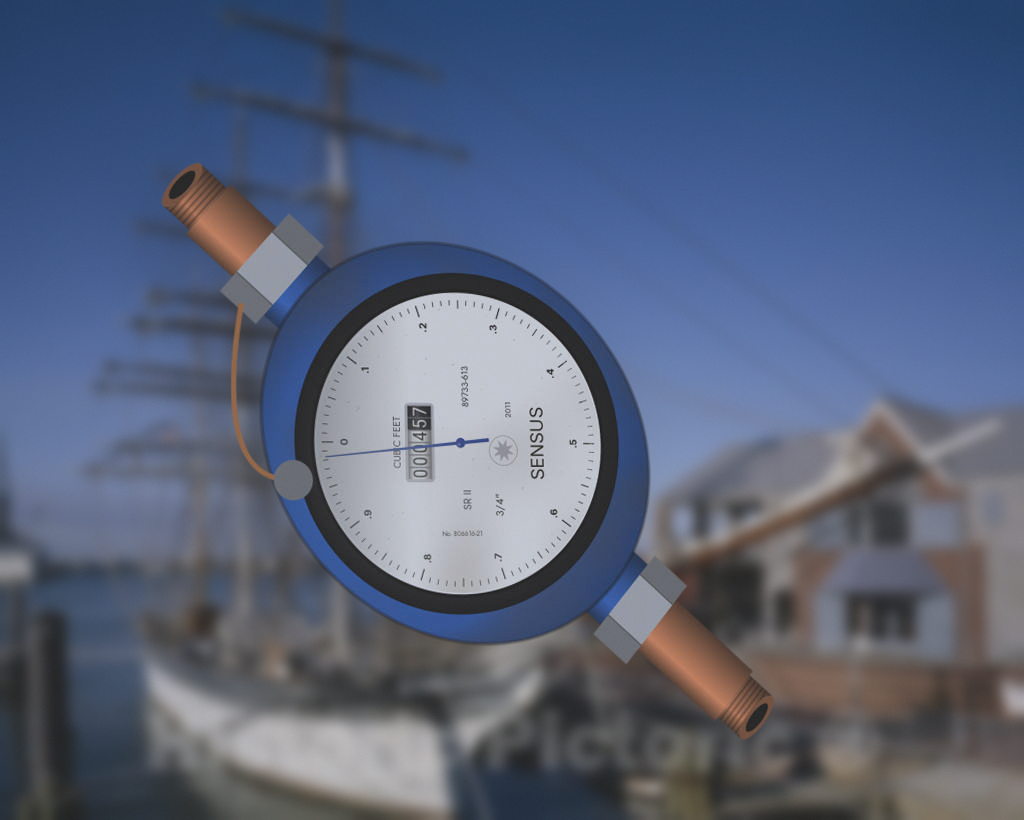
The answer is 456.98 ft³
